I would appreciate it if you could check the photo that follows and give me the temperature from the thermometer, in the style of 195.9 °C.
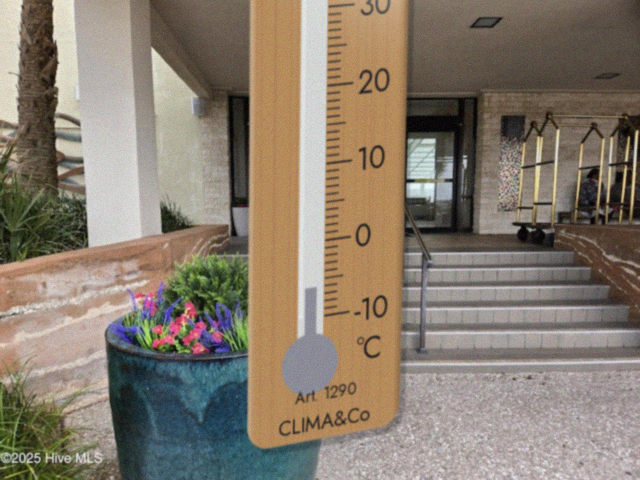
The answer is -6 °C
